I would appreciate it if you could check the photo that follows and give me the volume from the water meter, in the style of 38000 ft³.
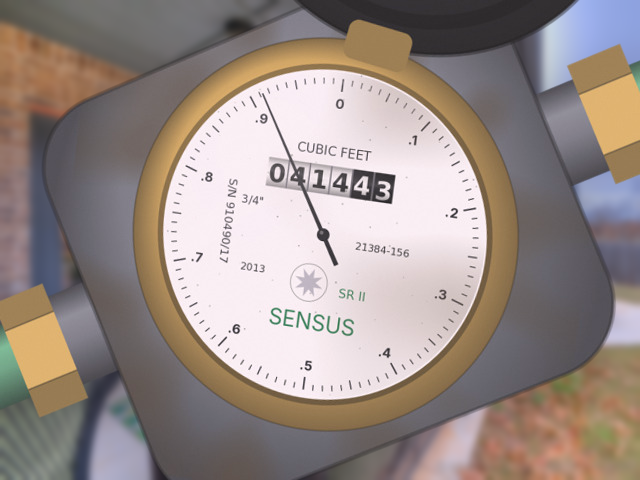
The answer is 41442.91 ft³
